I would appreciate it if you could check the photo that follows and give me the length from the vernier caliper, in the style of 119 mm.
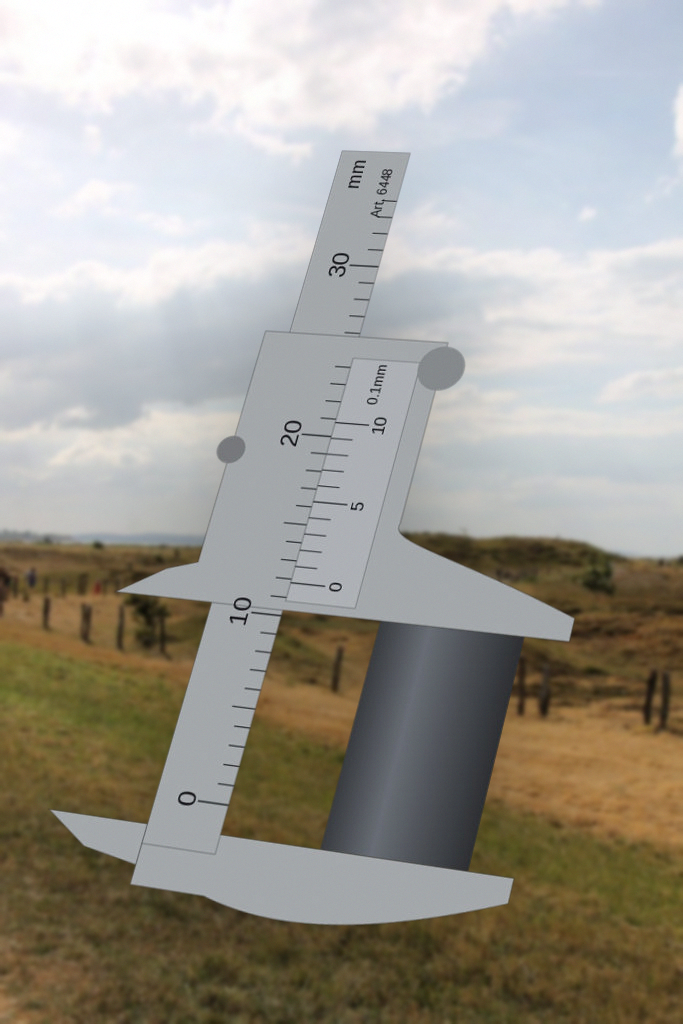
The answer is 11.8 mm
